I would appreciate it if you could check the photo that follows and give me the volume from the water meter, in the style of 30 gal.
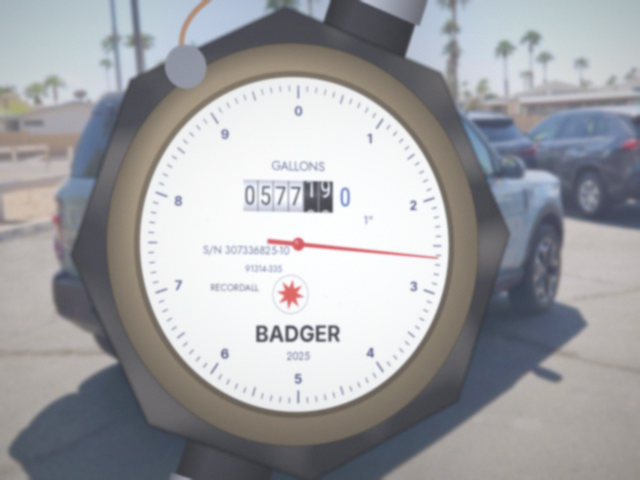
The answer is 577192.6 gal
